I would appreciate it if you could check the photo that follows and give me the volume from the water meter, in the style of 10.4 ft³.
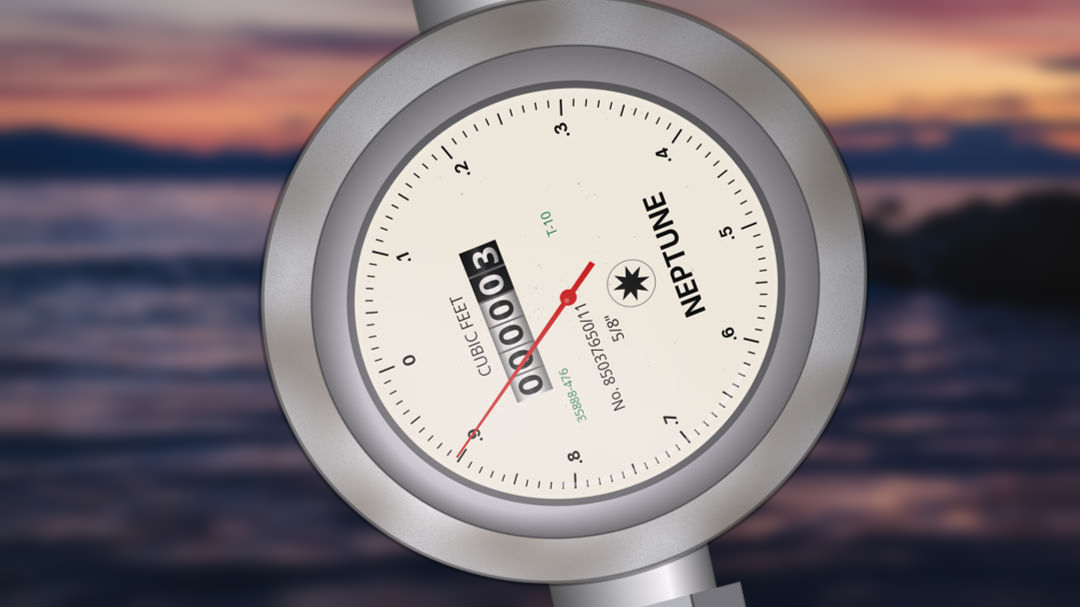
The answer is 2.90 ft³
